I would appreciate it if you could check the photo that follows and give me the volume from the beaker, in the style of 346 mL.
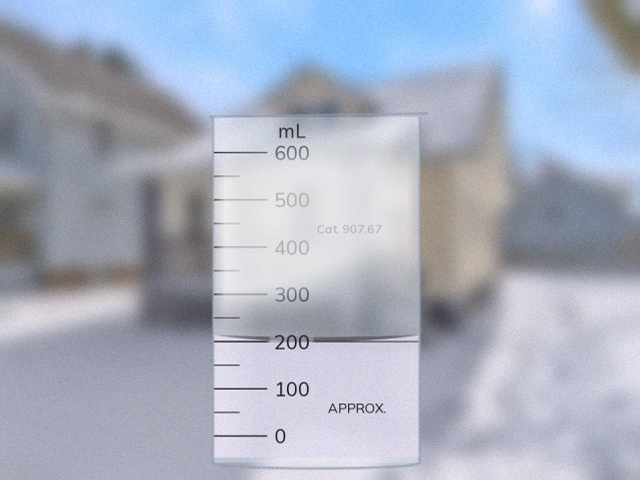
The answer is 200 mL
